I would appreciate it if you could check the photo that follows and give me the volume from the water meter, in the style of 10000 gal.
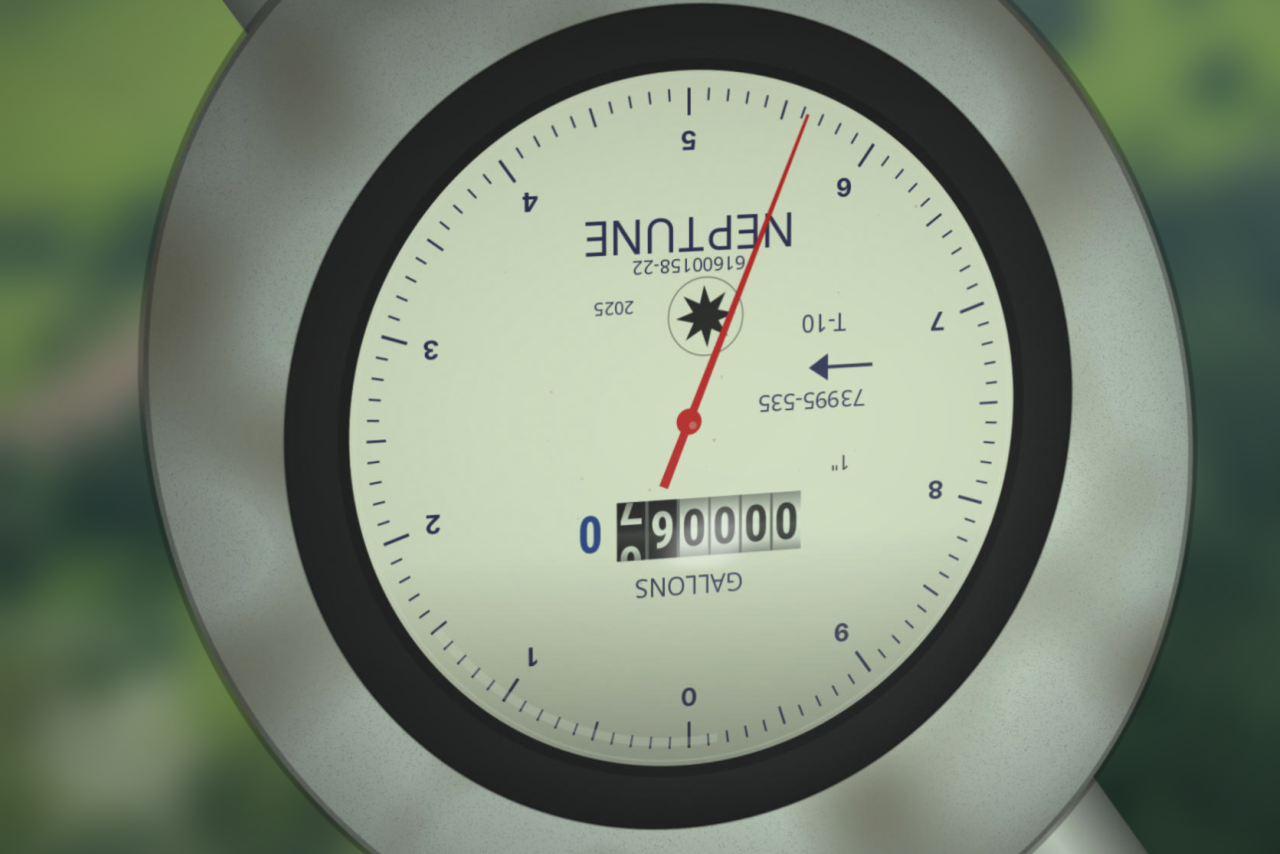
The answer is 665.6 gal
